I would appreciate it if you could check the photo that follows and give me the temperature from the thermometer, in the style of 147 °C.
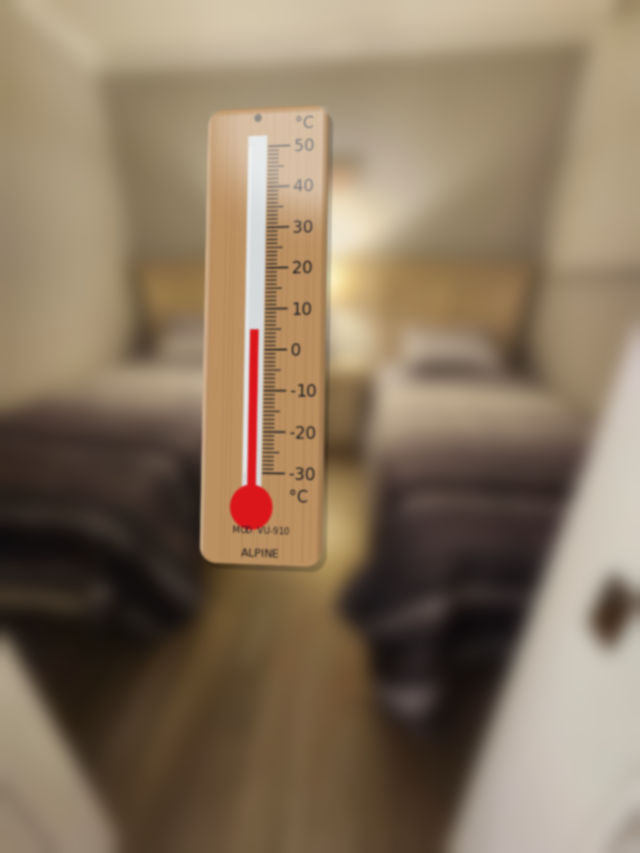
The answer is 5 °C
